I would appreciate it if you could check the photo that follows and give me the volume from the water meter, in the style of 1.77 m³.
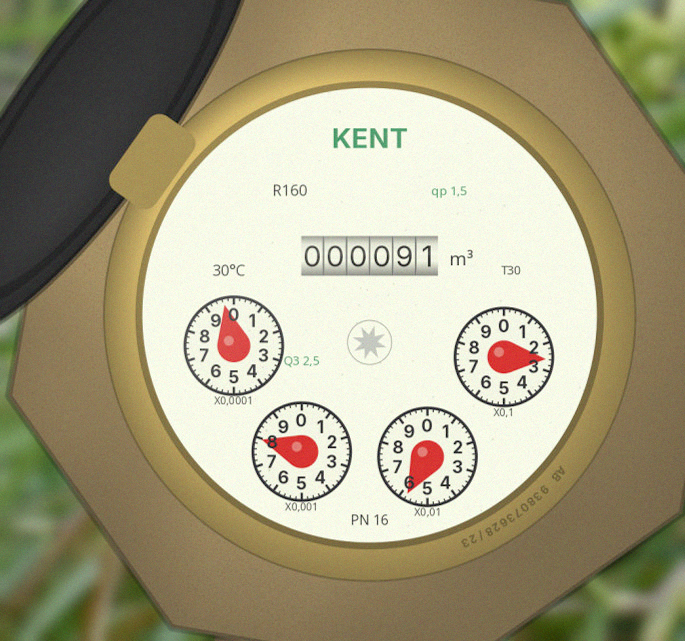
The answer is 91.2579 m³
